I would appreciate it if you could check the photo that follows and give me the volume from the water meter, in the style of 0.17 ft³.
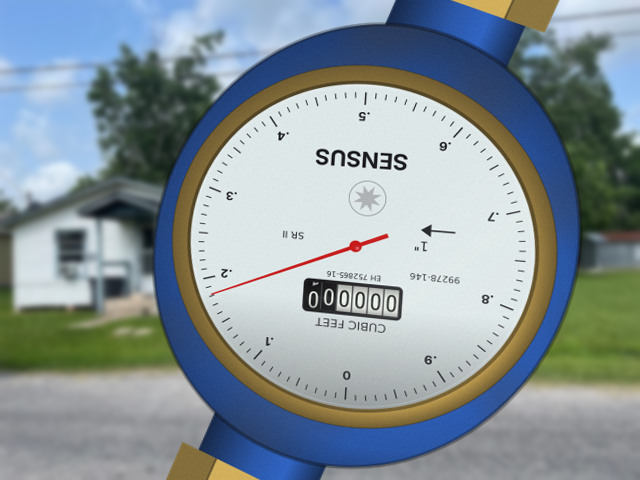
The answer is 0.18 ft³
